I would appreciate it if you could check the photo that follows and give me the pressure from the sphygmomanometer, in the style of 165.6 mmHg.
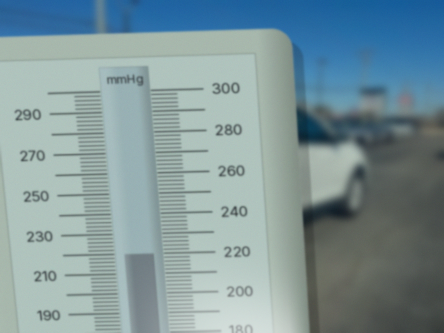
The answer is 220 mmHg
